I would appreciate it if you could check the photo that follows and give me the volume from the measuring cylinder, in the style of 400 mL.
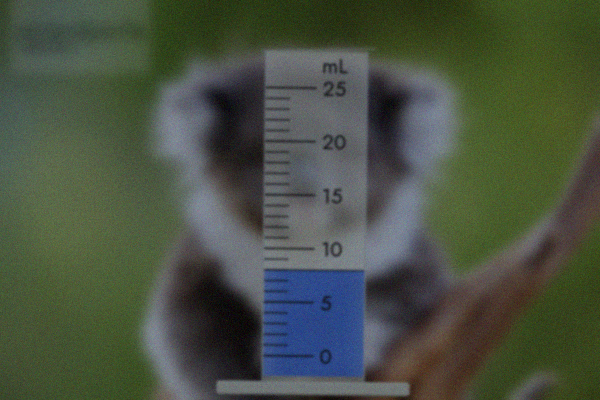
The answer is 8 mL
